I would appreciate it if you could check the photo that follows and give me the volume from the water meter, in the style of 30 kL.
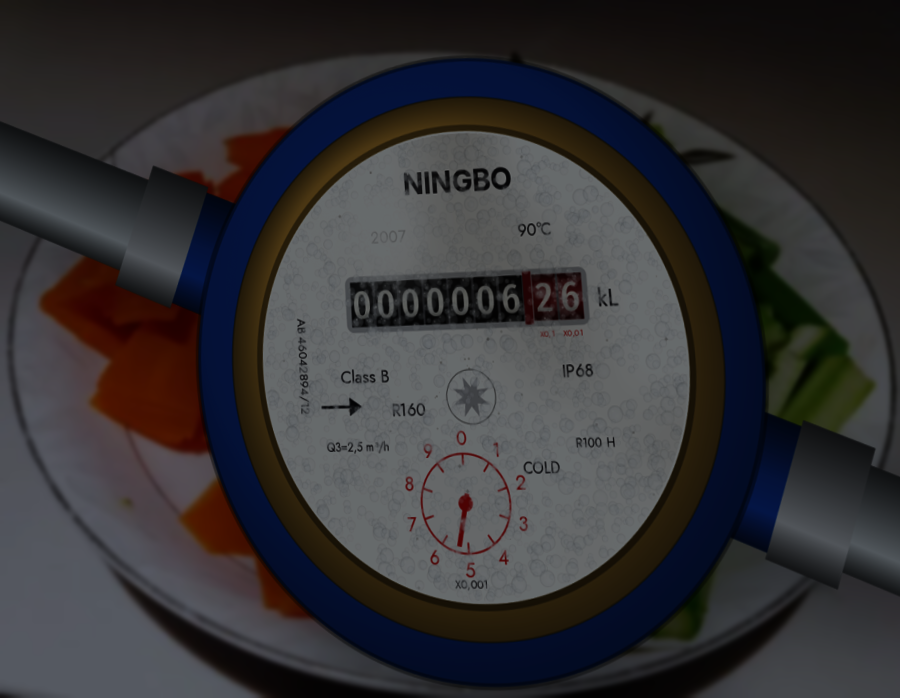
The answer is 6.265 kL
